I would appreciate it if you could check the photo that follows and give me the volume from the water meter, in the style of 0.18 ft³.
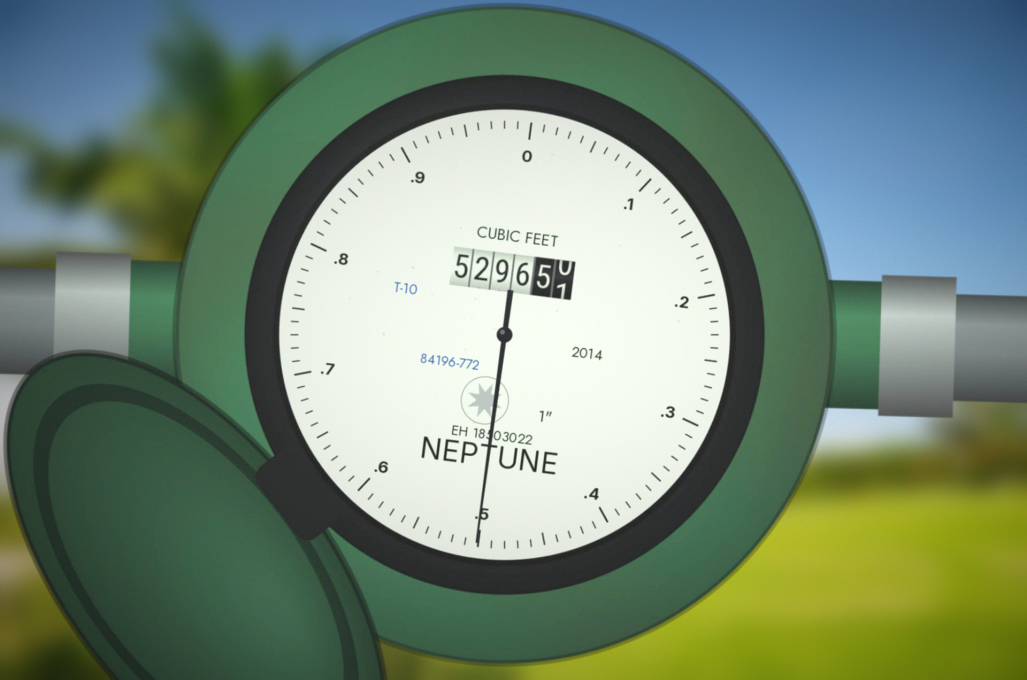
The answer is 529650.50 ft³
